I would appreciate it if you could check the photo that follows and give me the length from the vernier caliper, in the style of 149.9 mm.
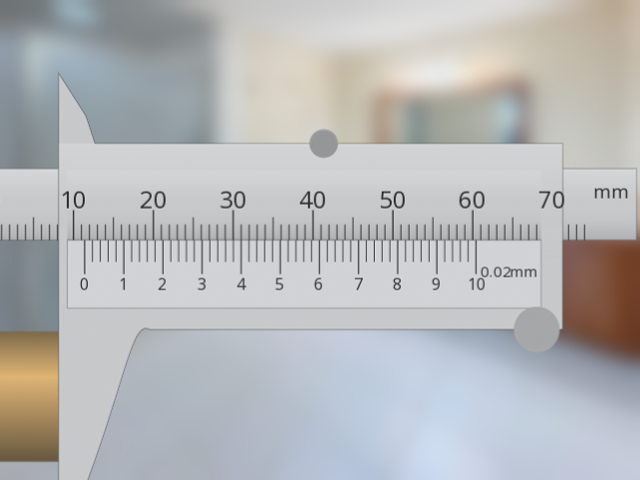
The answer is 11.4 mm
